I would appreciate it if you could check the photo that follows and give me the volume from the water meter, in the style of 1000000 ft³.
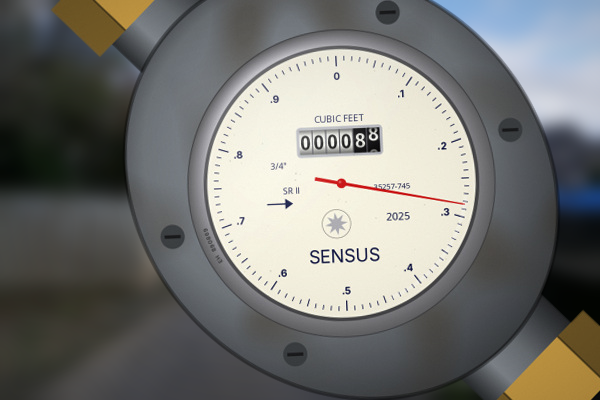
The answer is 88.28 ft³
